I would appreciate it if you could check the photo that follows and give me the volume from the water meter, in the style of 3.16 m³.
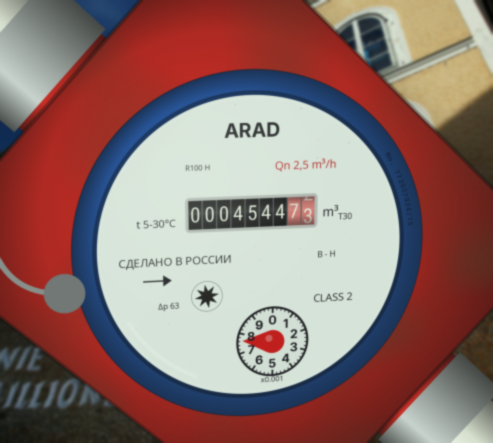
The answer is 4544.727 m³
